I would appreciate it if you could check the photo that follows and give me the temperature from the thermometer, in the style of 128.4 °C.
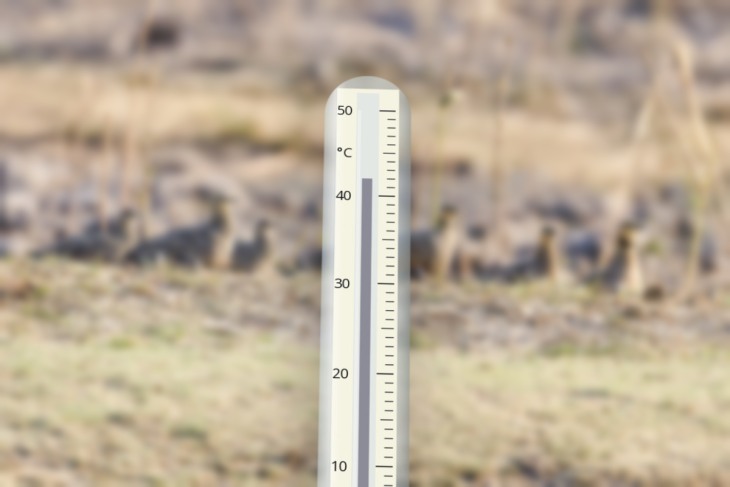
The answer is 42 °C
